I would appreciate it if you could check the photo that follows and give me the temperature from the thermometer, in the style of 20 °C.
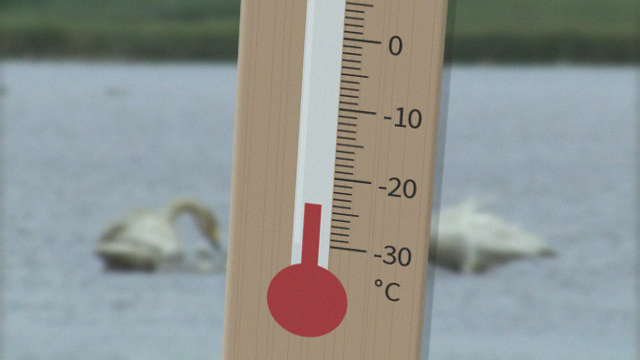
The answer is -24 °C
